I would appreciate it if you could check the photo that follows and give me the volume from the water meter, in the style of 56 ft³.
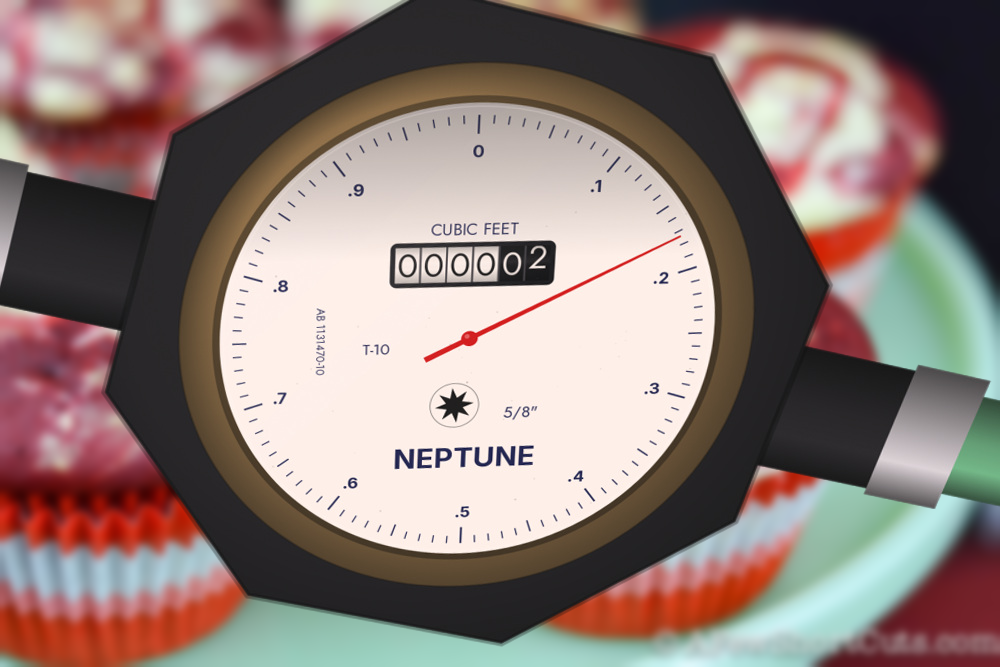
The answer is 2.17 ft³
